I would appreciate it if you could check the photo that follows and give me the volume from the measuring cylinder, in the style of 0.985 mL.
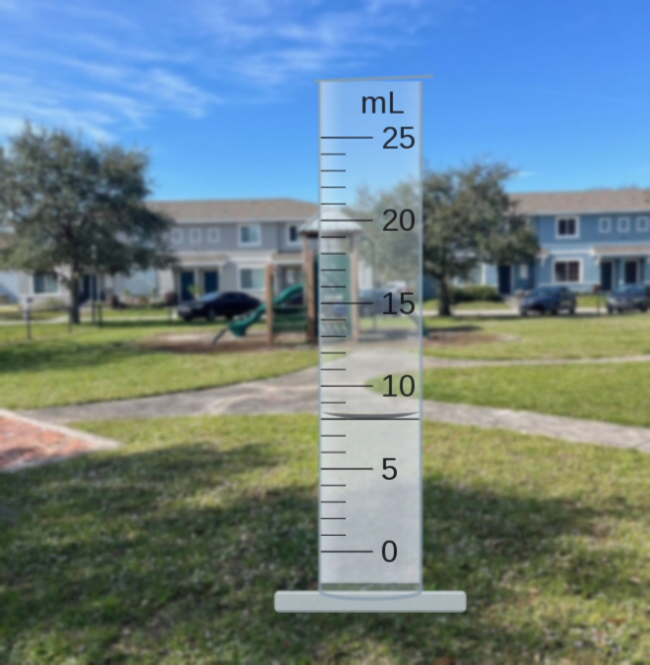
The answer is 8 mL
